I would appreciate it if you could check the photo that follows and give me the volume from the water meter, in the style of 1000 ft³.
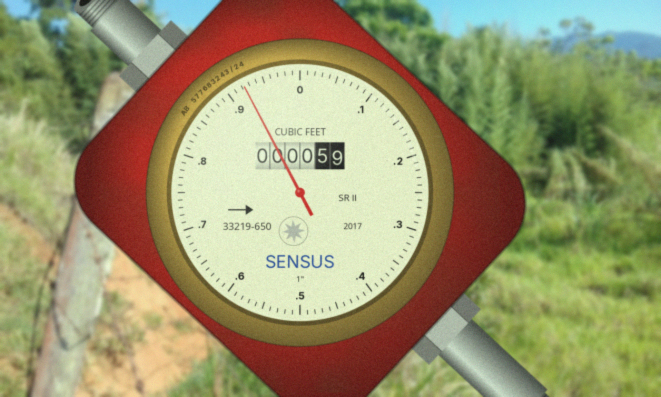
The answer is 58.92 ft³
